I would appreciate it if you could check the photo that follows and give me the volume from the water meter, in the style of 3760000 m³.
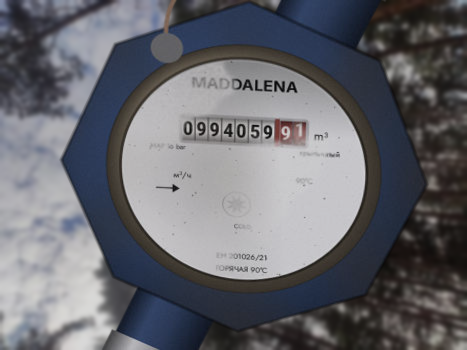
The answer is 994059.91 m³
